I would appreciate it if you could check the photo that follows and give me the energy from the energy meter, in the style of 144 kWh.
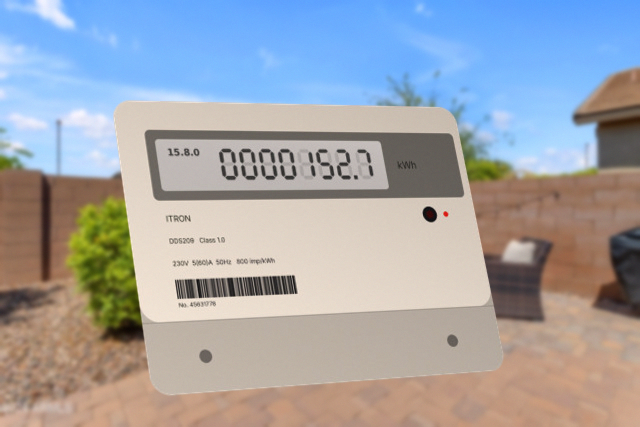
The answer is 152.7 kWh
